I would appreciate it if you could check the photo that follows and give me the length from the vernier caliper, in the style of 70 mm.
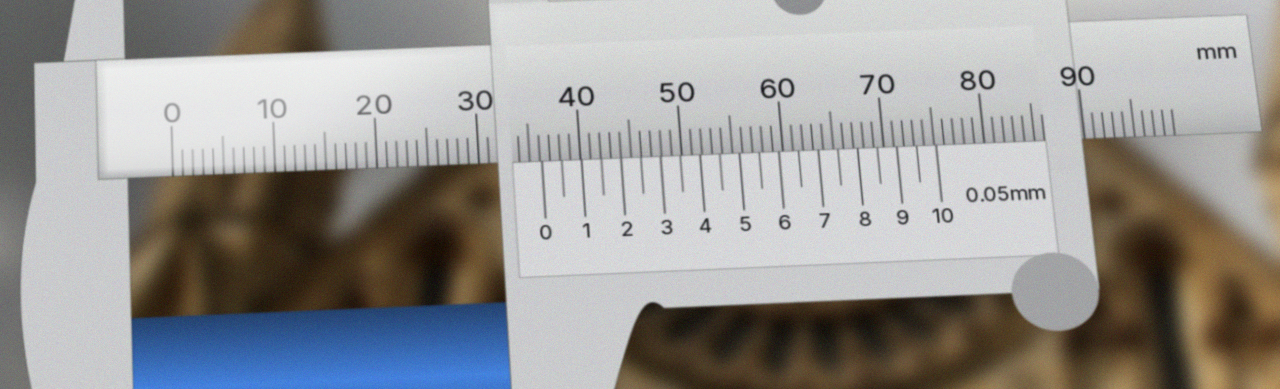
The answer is 36.2 mm
